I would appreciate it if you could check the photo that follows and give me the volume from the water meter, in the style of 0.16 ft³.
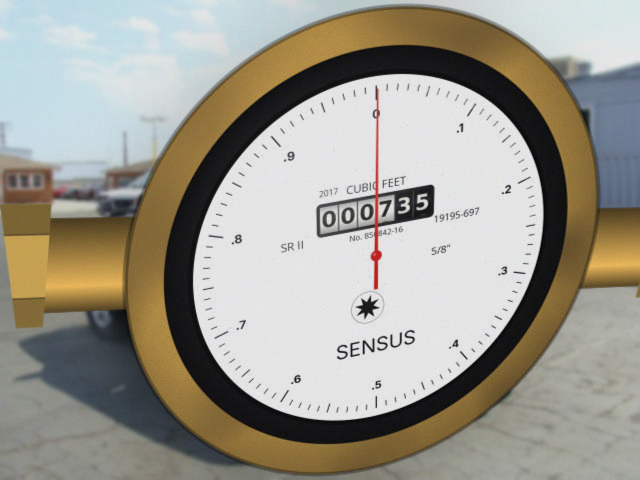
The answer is 735.00 ft³
